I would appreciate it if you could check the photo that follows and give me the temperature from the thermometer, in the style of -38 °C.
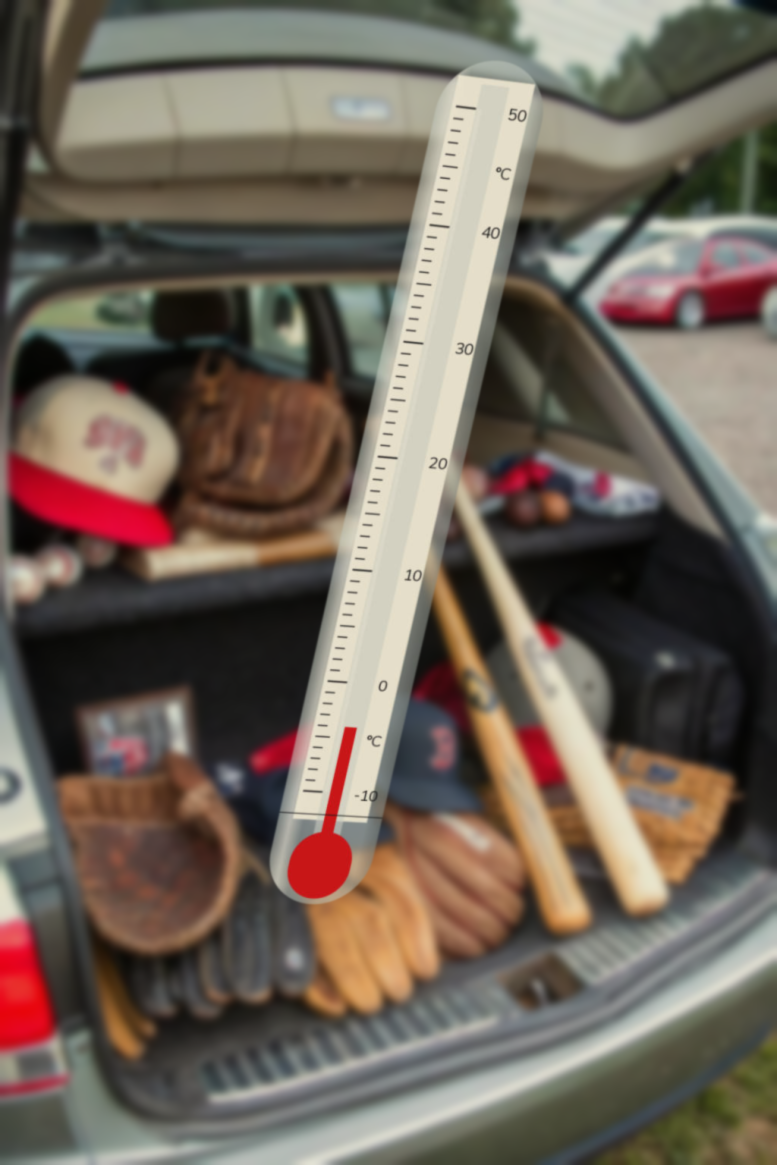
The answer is -4 °C
